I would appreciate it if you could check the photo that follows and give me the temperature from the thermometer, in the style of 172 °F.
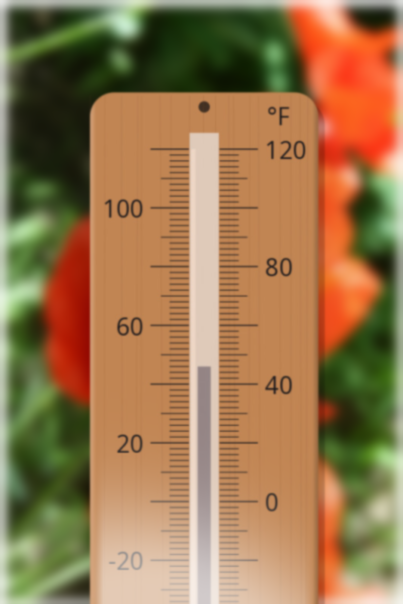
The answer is 46 °F
